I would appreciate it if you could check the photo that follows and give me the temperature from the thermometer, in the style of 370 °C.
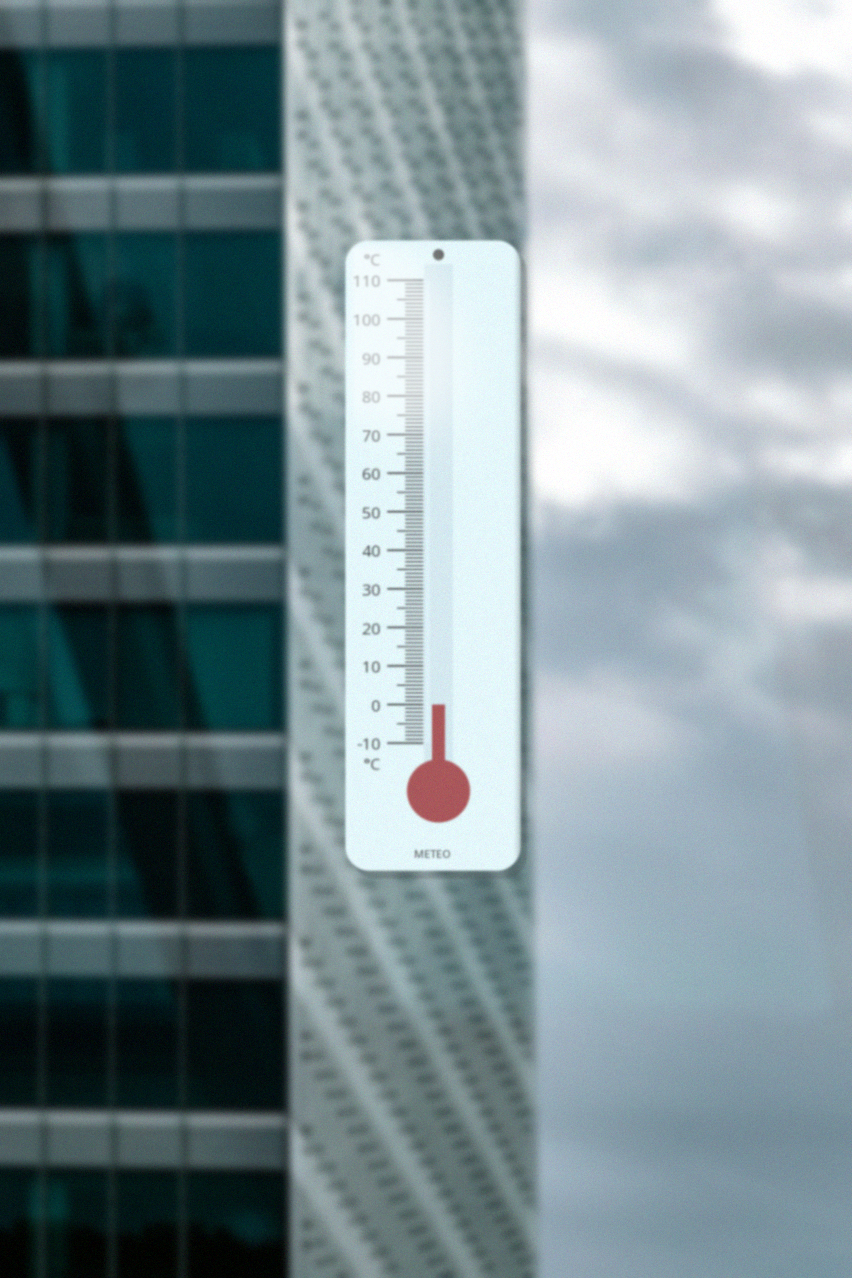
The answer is 0 °C
